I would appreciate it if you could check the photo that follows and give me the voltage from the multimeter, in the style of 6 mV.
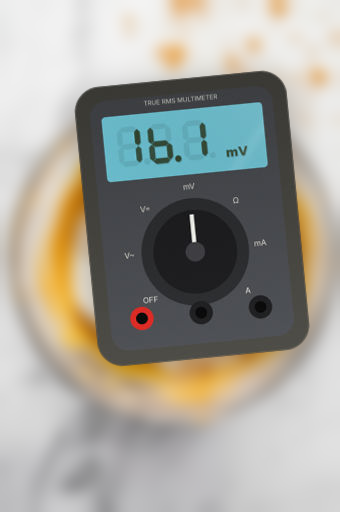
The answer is 16.1 mV
